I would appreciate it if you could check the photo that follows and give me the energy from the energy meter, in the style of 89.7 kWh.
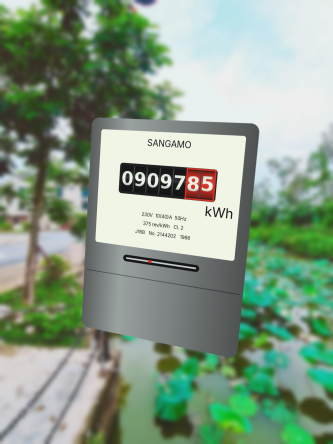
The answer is 9097.85 kWh
